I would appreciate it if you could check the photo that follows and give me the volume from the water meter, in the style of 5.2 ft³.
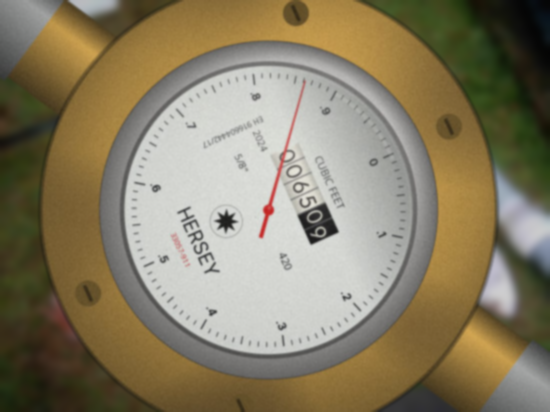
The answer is 6508.86 ft³
